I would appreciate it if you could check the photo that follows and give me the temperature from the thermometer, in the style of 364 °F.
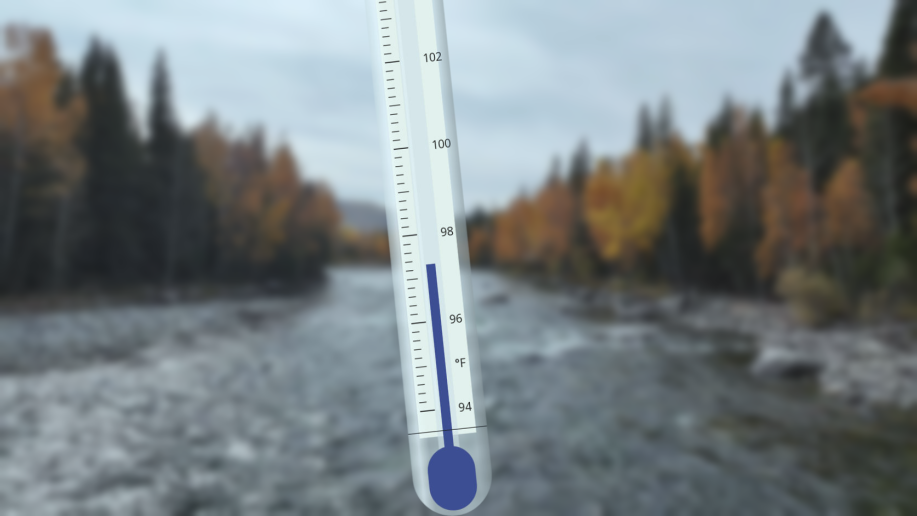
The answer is 97.3 °F
